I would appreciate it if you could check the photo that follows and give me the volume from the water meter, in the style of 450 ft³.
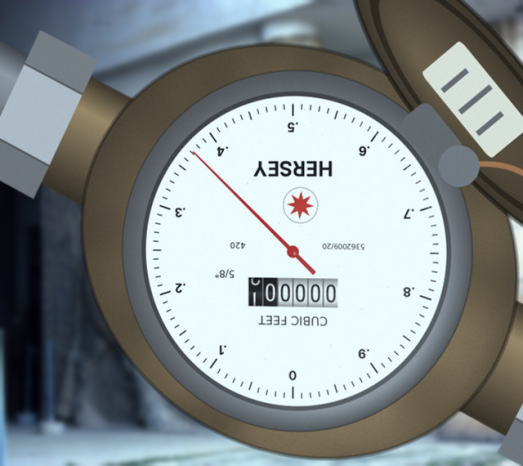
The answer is 1.37 ft³
